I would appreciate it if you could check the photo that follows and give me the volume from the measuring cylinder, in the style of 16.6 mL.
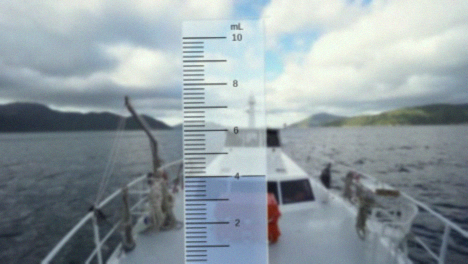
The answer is 4 mL
